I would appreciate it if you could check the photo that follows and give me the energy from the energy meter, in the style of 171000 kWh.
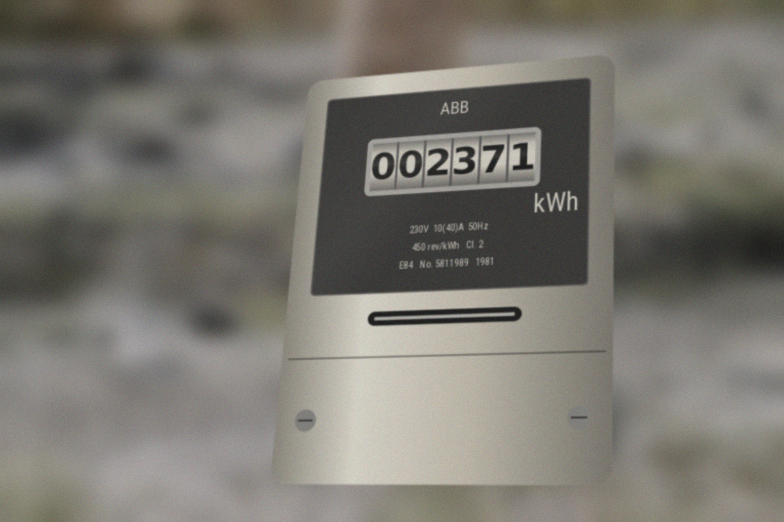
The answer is 2371 kWh
